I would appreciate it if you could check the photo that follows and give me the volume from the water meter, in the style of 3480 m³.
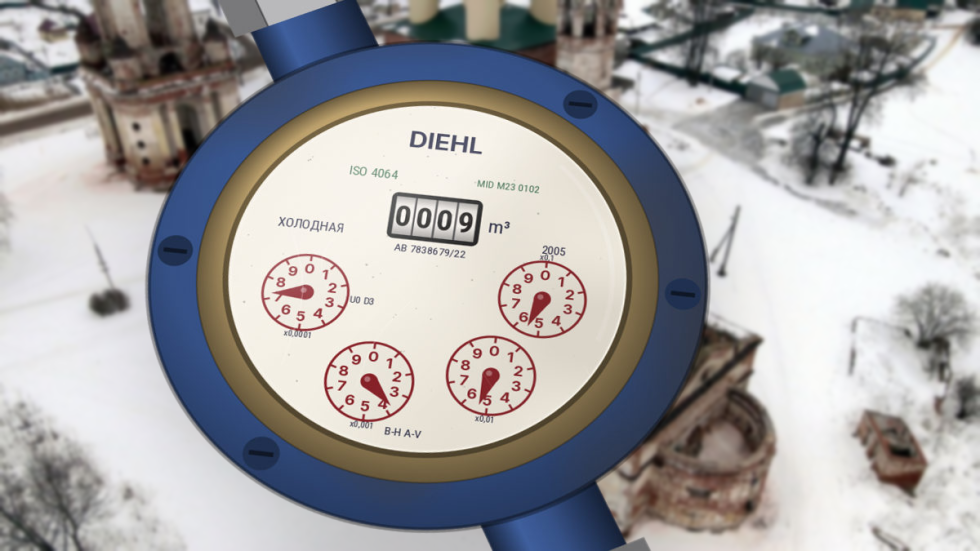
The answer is 9.5537 m³
